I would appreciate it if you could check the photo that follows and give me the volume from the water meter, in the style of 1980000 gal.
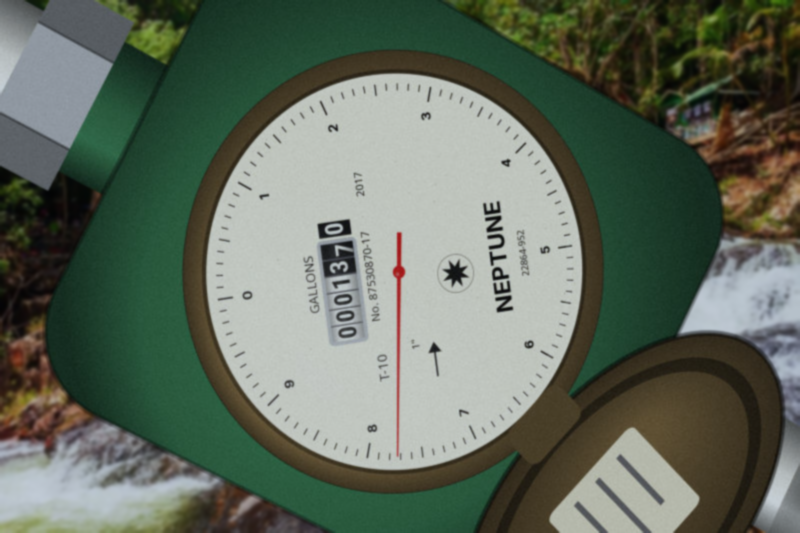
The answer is 1367.7 gal
